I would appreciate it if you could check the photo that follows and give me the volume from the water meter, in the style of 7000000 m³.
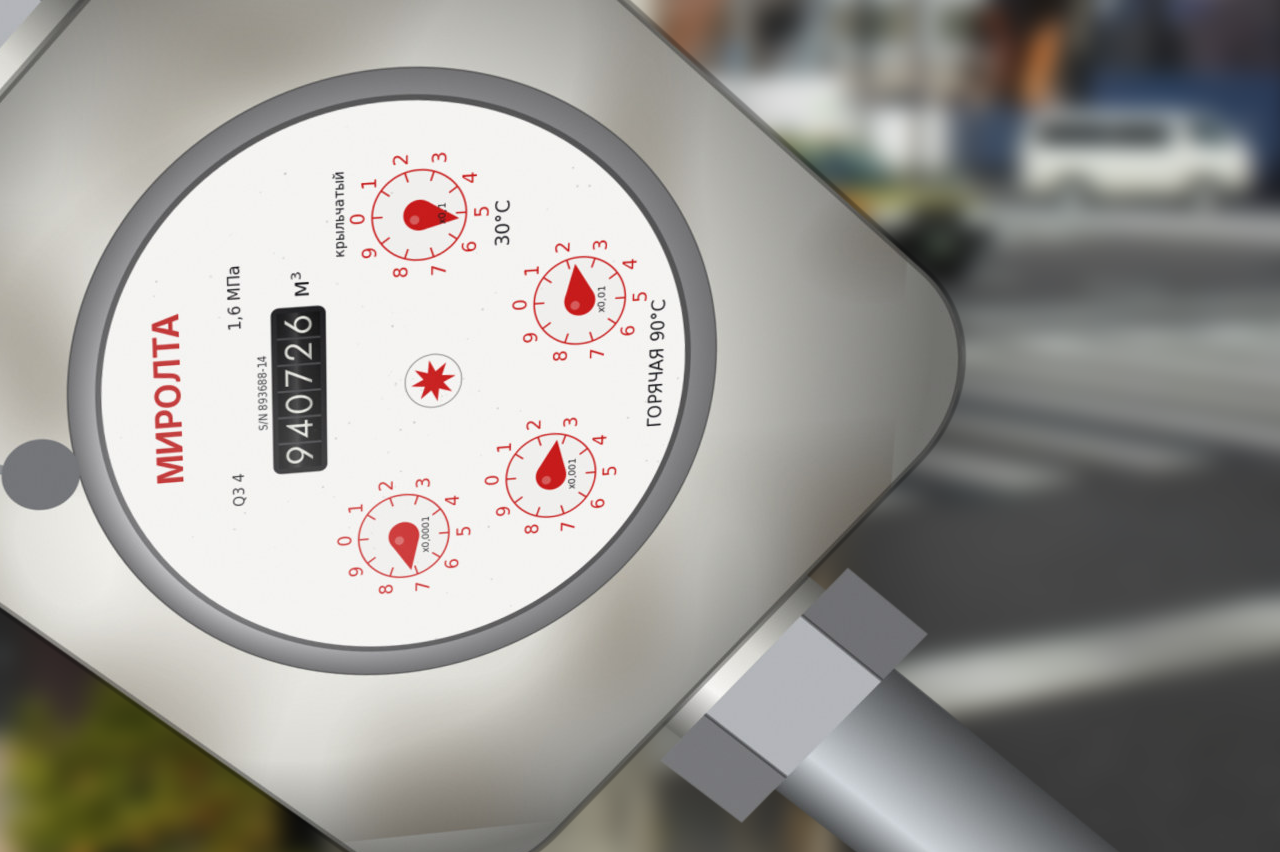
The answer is 940726.5227 m³
